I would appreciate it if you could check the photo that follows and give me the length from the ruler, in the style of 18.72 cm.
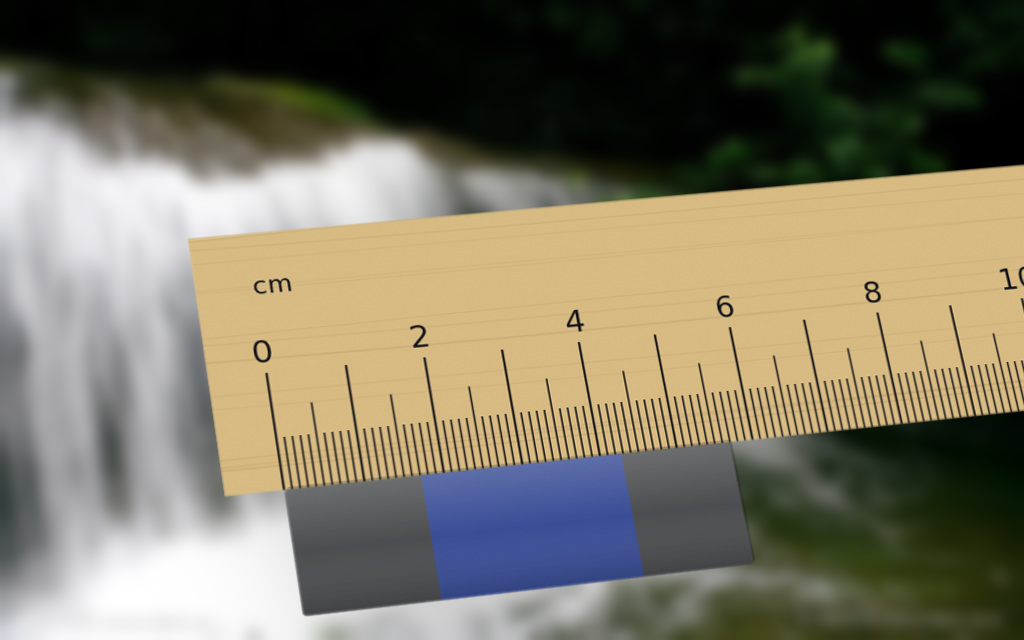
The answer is 5.7 cm
